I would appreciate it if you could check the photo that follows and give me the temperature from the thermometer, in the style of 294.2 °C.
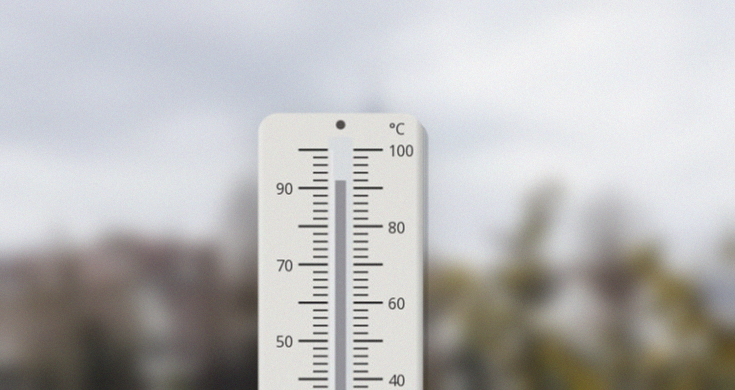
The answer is 92 °C
